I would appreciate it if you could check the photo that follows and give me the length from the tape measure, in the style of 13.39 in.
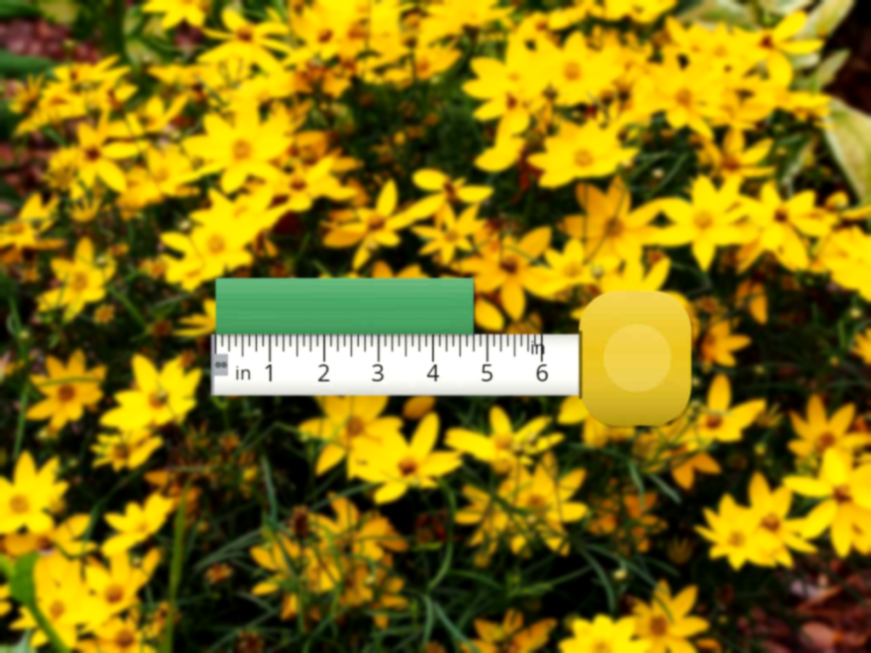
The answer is 4.75 in
